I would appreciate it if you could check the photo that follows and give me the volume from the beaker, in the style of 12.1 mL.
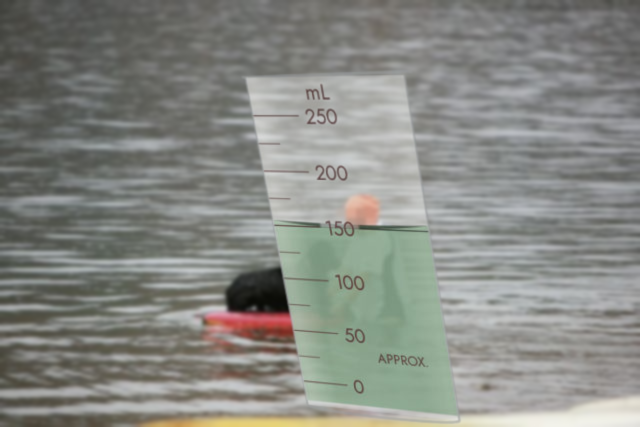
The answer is 150 mL
